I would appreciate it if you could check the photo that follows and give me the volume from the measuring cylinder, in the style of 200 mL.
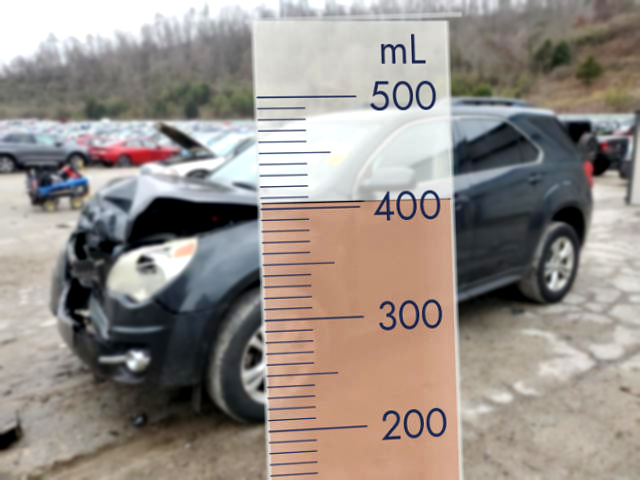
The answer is 405 mL
